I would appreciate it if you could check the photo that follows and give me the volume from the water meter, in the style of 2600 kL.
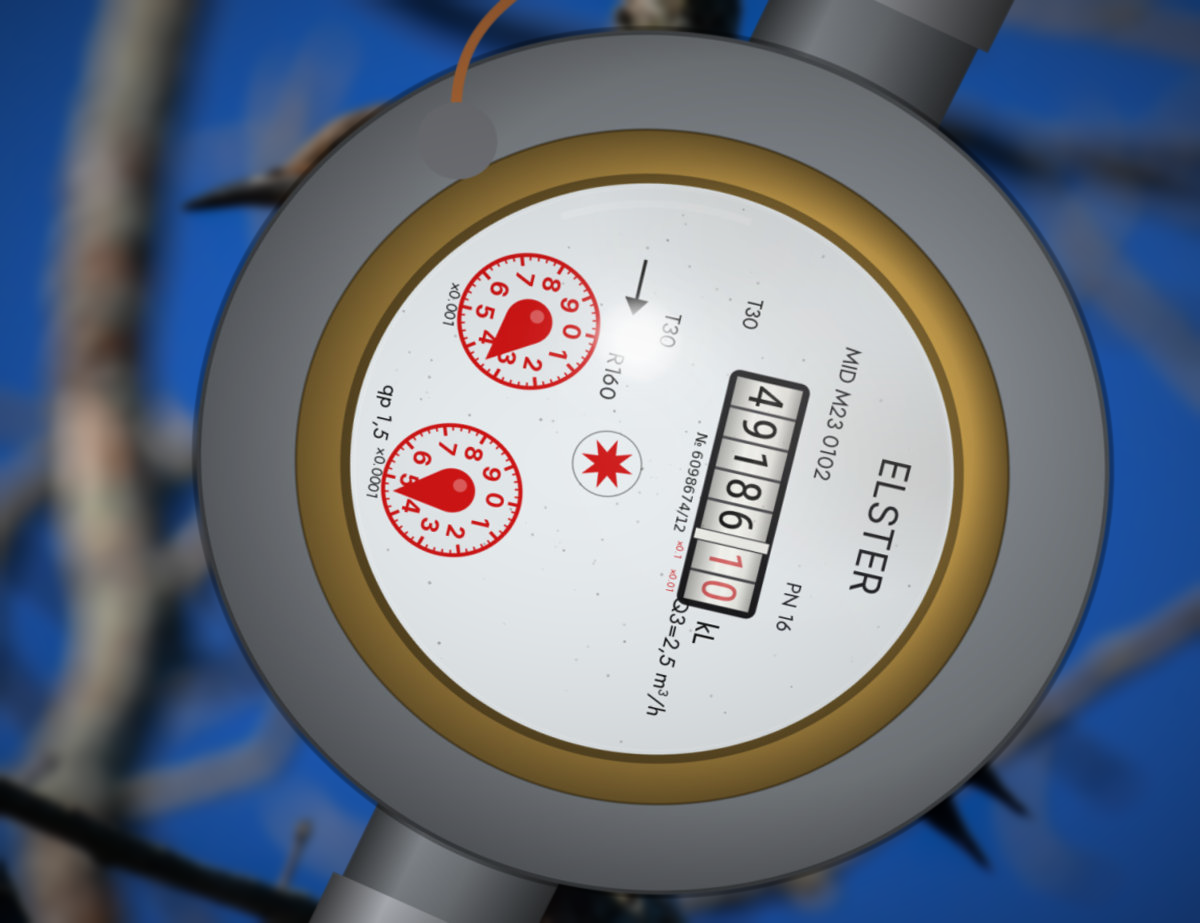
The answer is 49186.1034 kL
